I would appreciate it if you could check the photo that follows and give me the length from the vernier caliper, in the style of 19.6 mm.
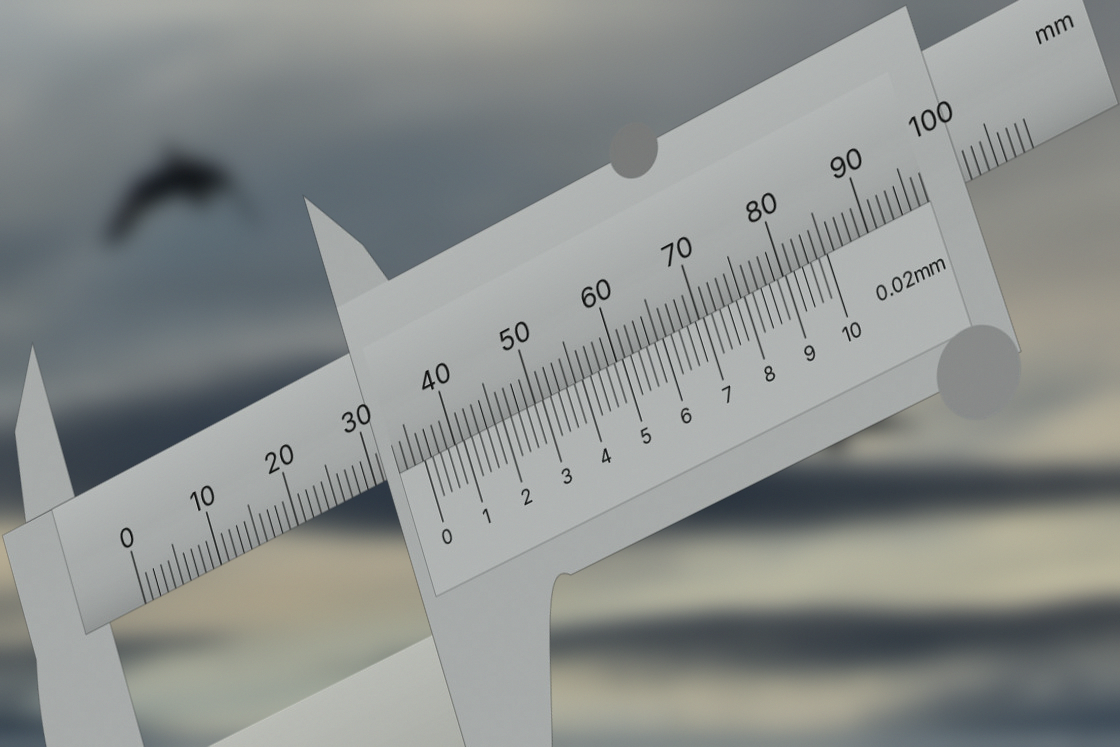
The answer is 36.2 mm
